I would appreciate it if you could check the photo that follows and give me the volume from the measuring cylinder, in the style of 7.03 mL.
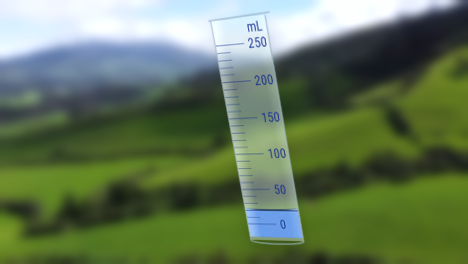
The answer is 20 mL
